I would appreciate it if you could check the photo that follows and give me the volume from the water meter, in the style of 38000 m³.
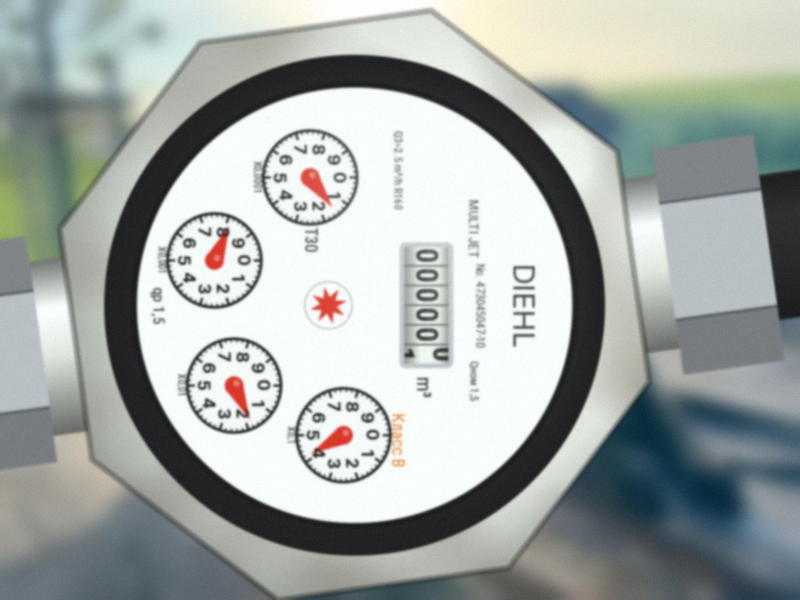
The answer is 0.4181 m³
